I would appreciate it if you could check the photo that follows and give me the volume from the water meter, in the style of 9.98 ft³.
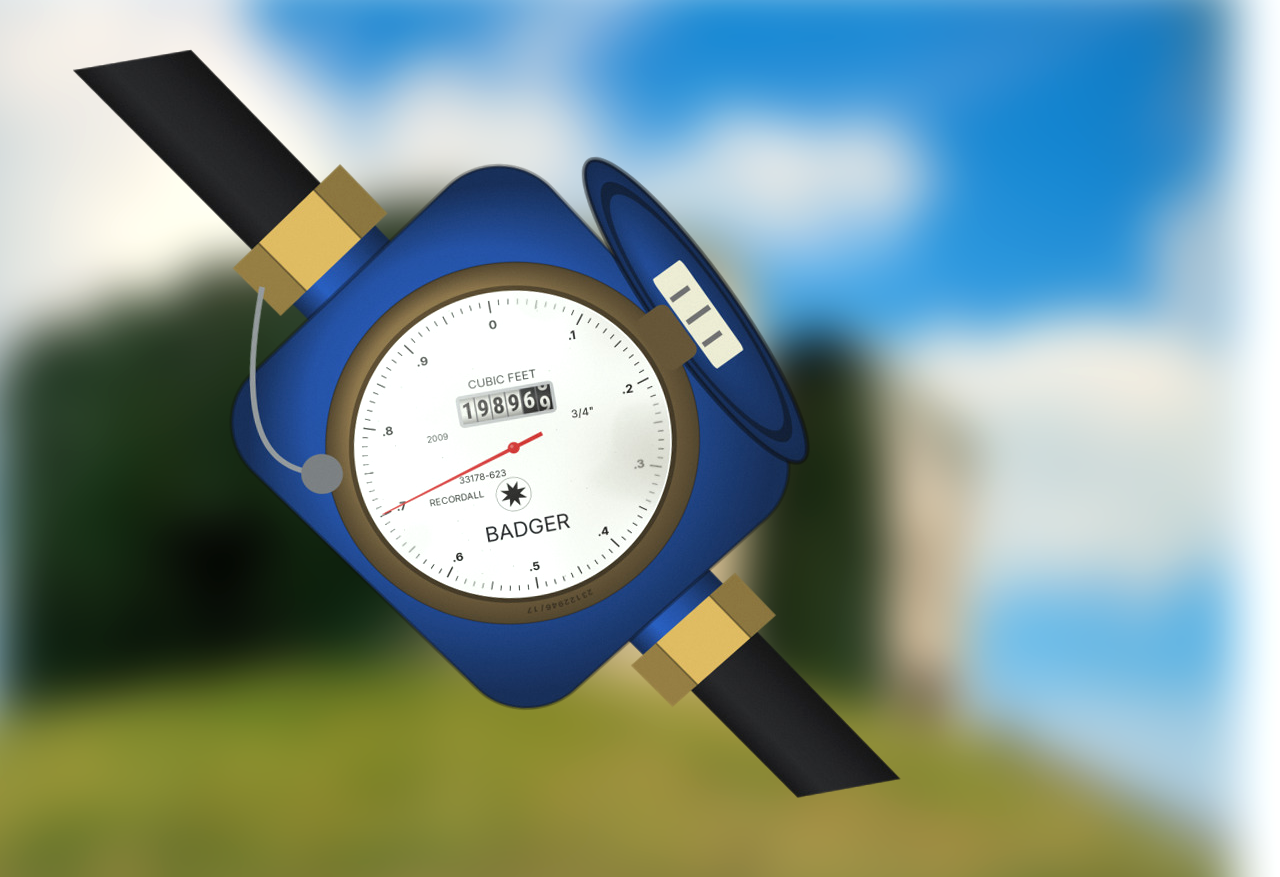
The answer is 198968.70 ft³
